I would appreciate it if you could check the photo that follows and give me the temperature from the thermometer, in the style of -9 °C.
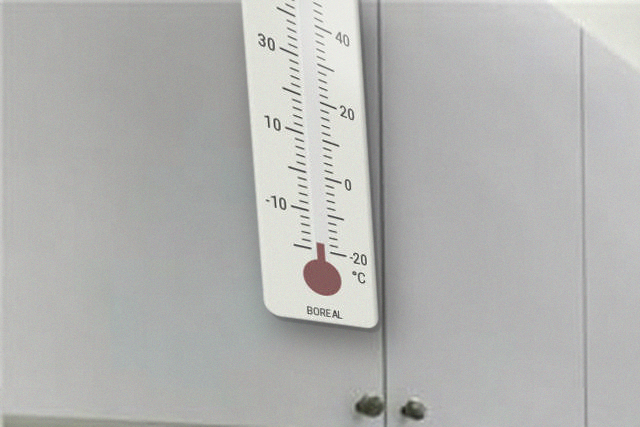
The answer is -18 °C
